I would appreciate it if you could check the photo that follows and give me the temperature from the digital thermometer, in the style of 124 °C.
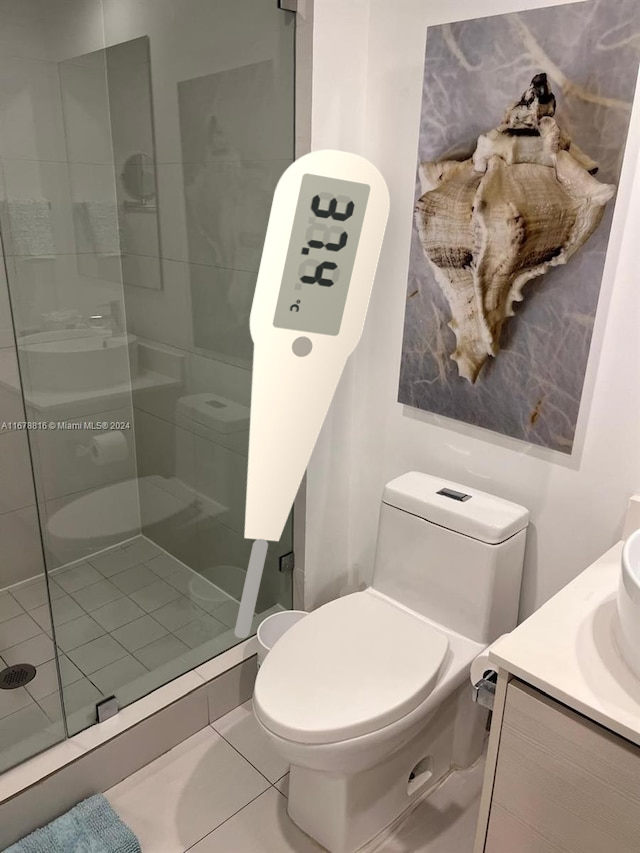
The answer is 37.4 °C
